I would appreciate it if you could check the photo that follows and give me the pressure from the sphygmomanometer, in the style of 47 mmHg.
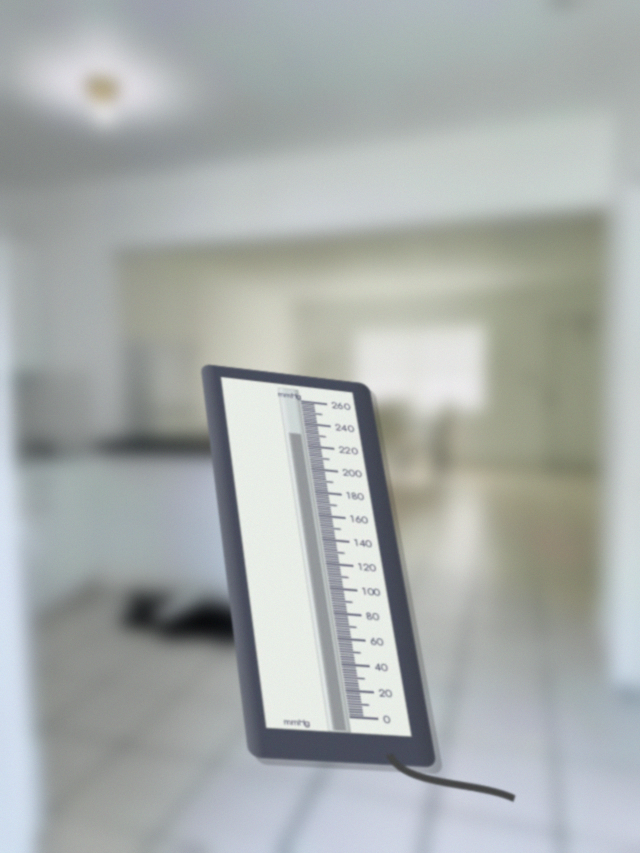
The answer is 230 mmHg
